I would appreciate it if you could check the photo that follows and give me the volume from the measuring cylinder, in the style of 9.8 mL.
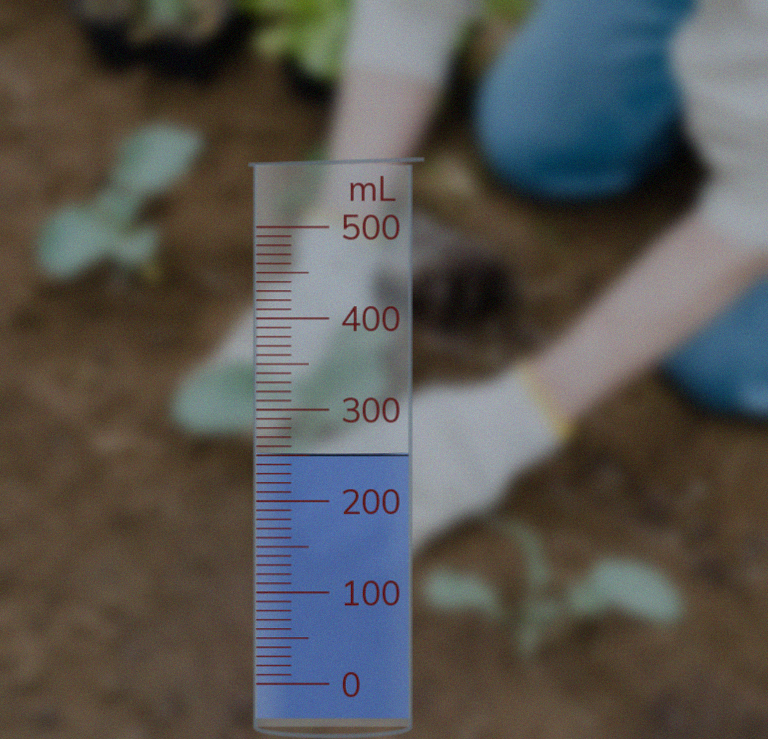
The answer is 250 mL
